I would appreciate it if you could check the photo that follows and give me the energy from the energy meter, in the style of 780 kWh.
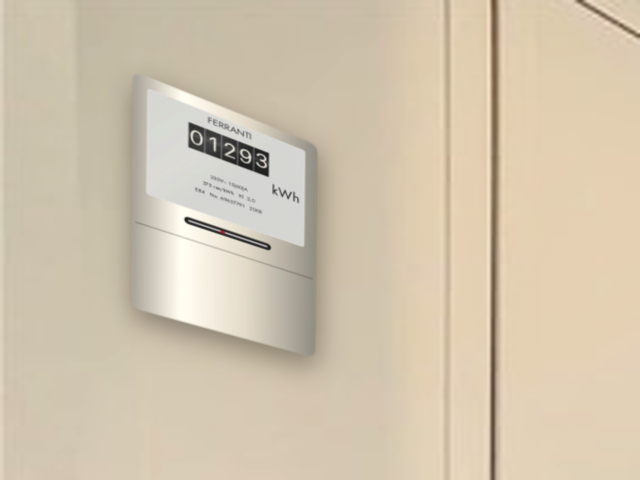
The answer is 1293 kWh
